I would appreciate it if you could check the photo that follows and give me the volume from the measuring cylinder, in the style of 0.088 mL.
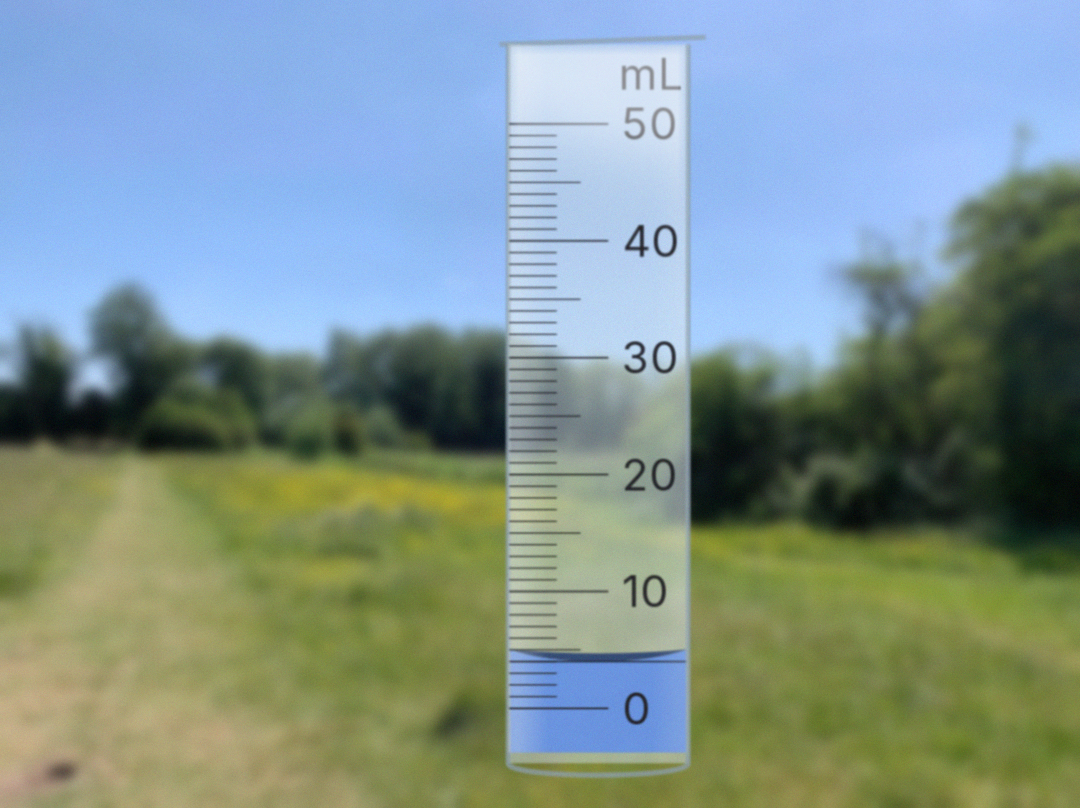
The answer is 4 mL
